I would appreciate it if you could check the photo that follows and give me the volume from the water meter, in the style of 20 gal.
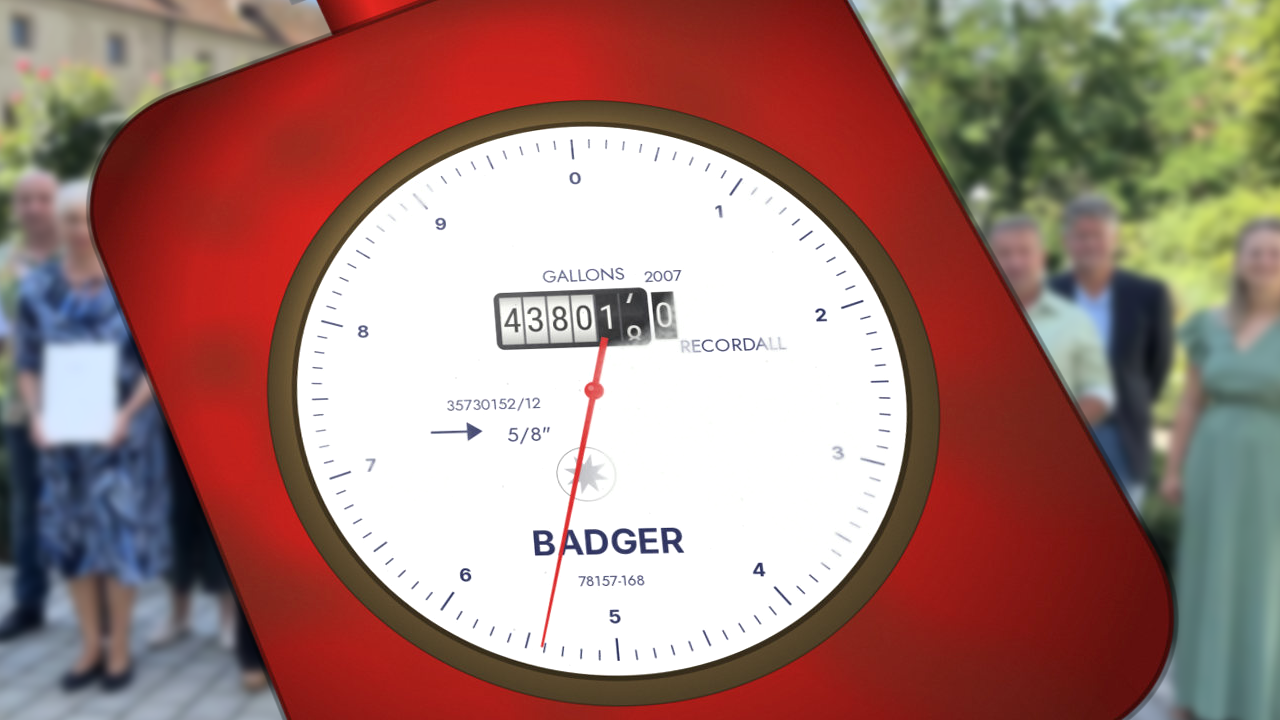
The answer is 4380175.4 gal
